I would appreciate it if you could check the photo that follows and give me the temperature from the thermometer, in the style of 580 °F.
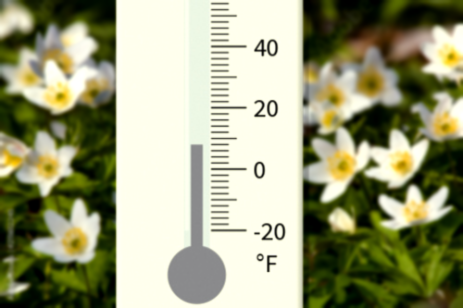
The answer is 8 °F
